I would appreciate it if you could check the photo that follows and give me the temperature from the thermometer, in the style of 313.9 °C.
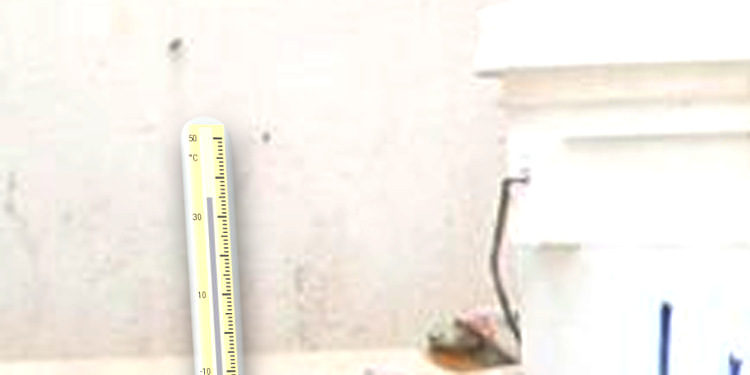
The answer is 35 °C
